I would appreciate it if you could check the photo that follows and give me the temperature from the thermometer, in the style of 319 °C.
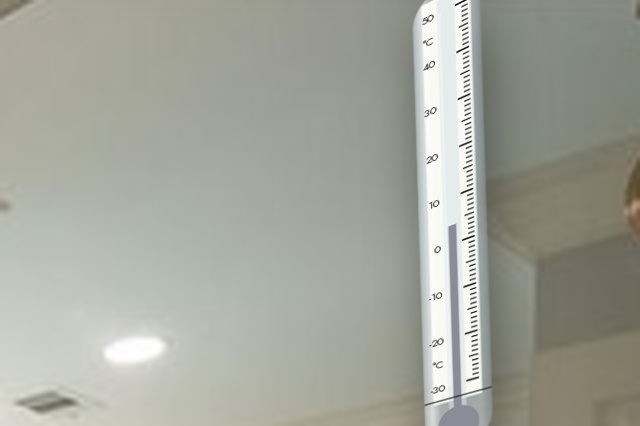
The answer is 4 °C
